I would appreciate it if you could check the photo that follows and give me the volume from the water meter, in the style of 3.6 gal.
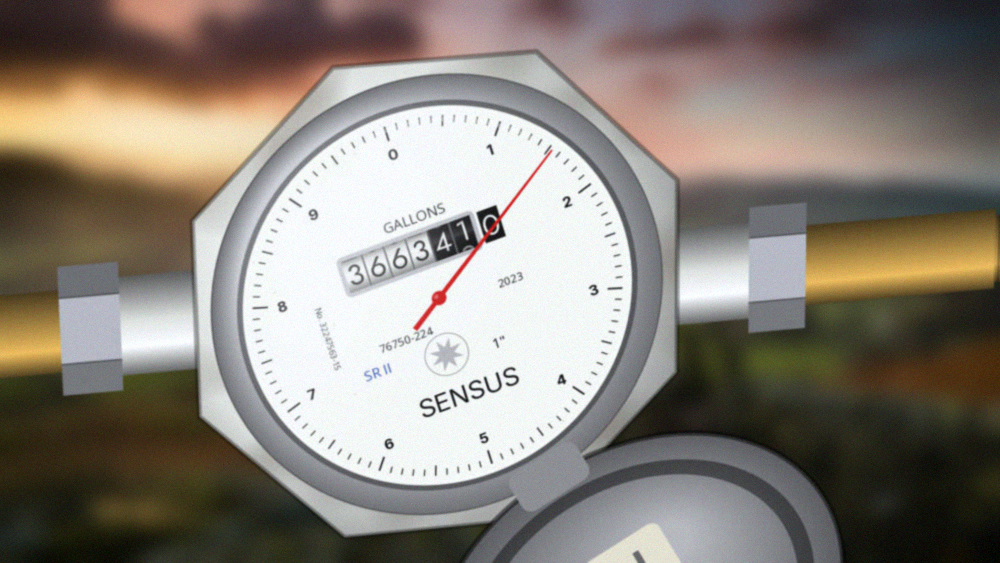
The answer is 3663411.5 gal
